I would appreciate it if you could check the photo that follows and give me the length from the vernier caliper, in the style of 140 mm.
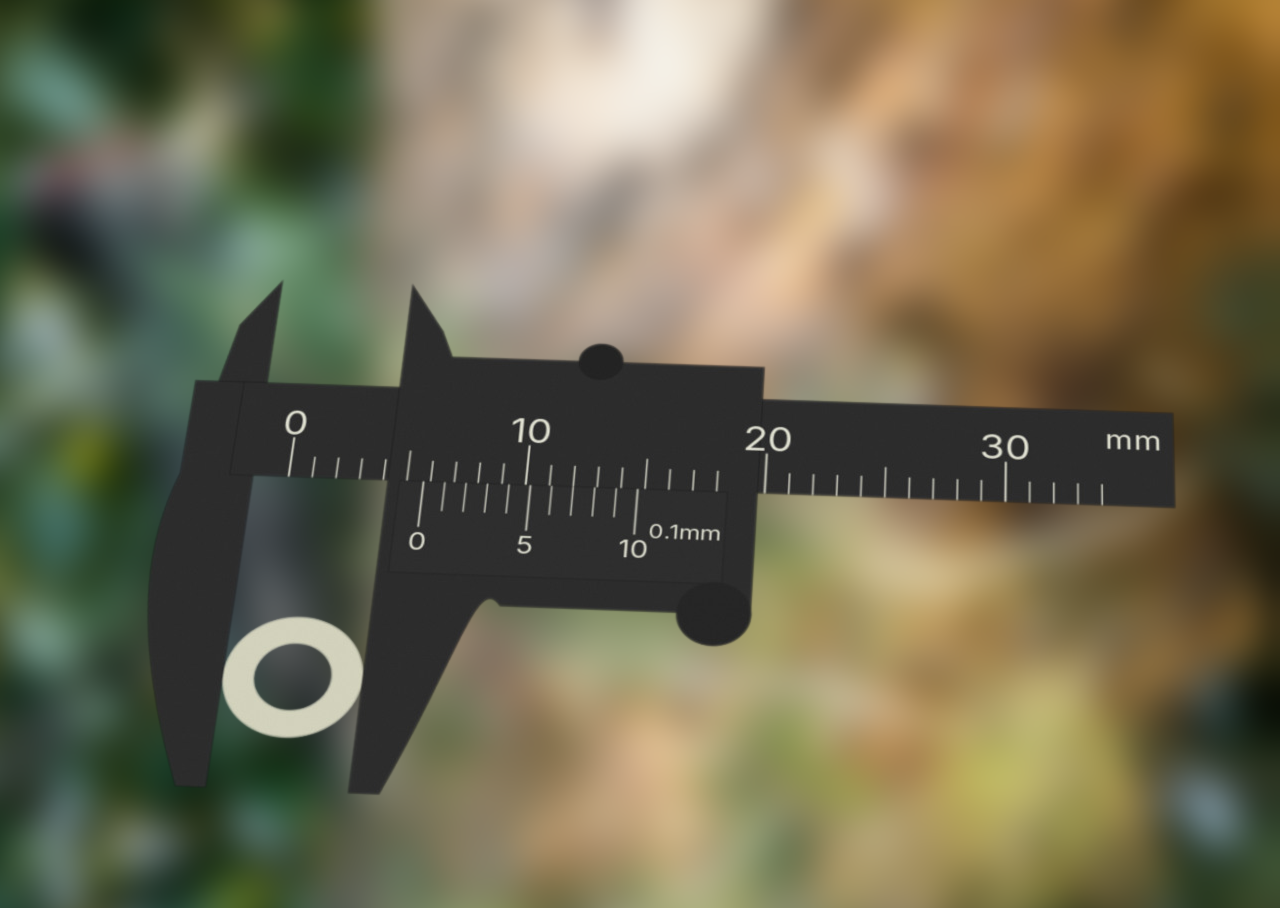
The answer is 5.7 mm
